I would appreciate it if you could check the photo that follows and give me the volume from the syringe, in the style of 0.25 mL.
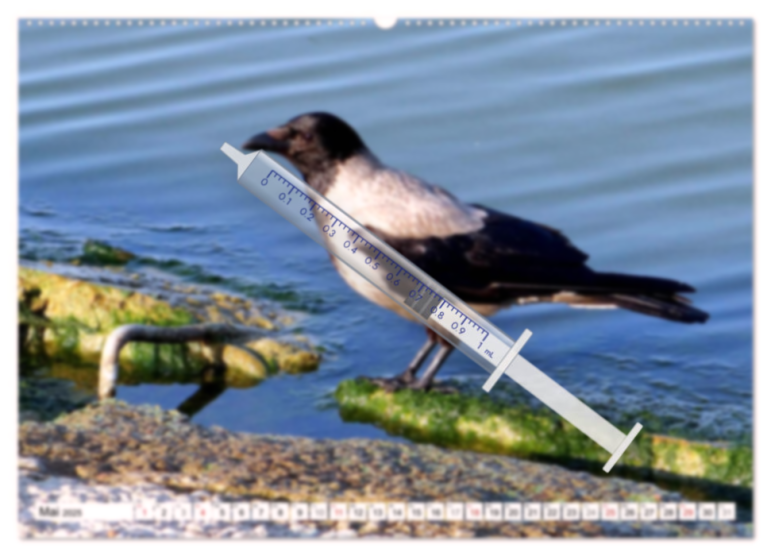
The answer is 0.68 mL
